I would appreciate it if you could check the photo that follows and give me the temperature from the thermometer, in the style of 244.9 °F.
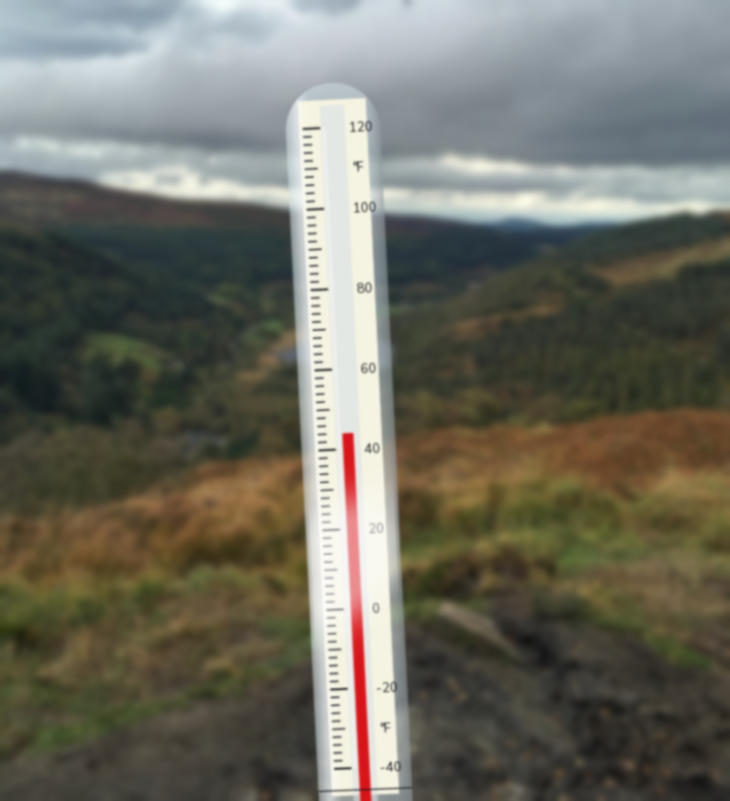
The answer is 44 °F
